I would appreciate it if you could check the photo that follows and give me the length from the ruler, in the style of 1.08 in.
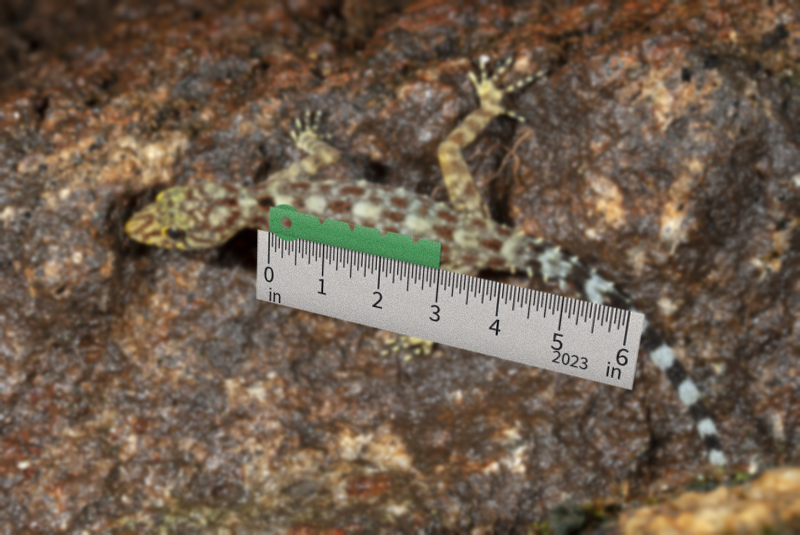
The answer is 3 in
